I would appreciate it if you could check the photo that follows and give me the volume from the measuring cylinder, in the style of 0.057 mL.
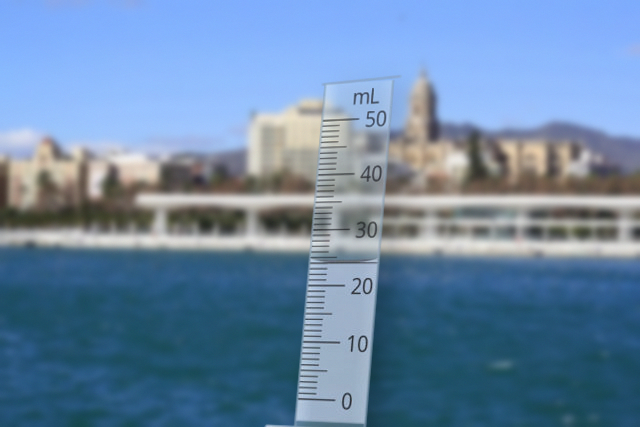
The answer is 24 mL
